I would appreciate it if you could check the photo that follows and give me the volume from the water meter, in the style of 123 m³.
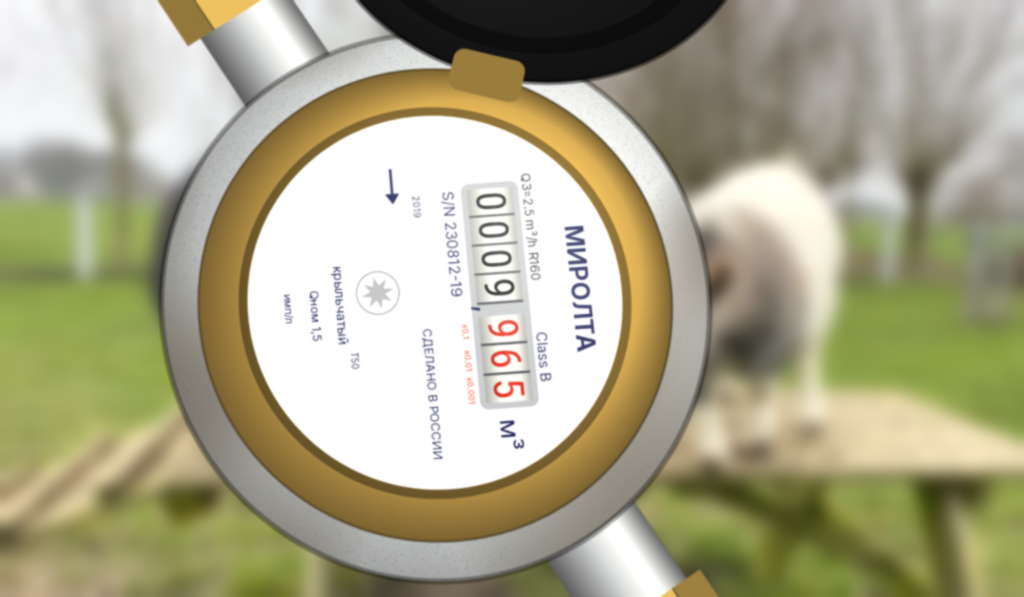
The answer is 9.965 m³
